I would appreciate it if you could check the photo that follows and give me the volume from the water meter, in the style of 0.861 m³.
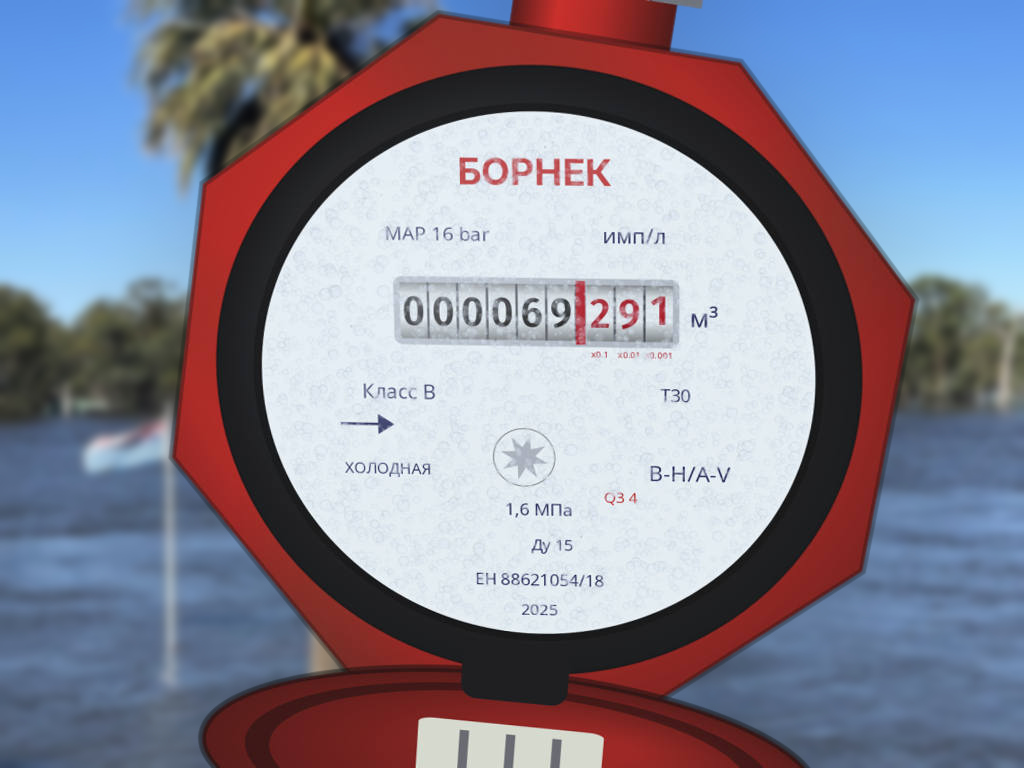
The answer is 69.291 m³
